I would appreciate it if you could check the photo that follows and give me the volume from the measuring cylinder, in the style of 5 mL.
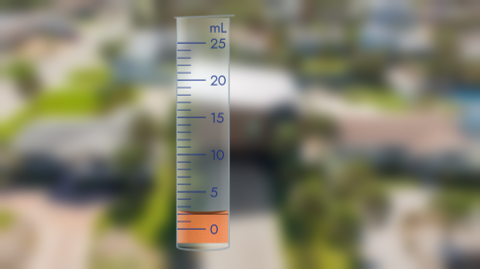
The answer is 2 mL
